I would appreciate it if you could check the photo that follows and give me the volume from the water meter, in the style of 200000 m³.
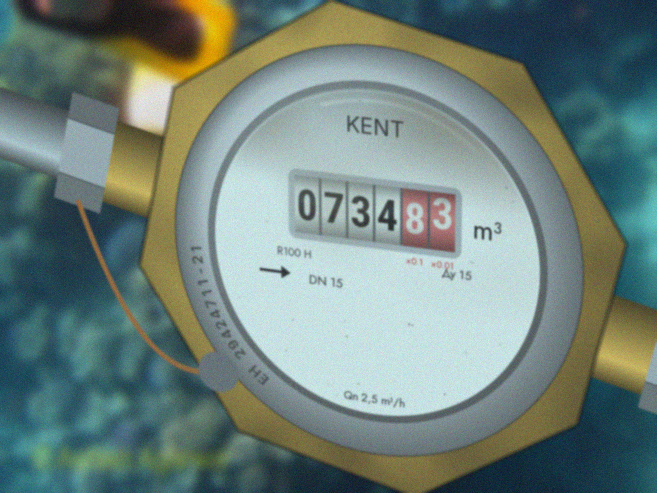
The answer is 734.83 m³
